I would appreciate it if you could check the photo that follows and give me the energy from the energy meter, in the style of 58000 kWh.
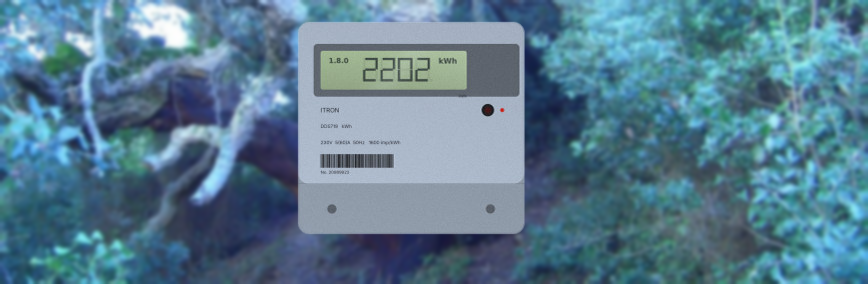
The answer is 2202 kWh
